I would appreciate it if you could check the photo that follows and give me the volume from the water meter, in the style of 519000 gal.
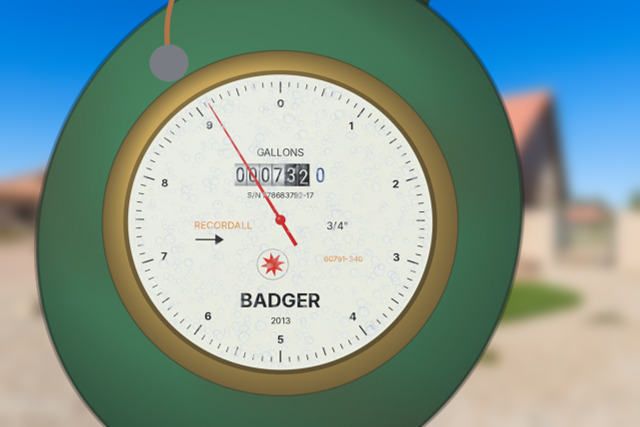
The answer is 7319.1 gal
